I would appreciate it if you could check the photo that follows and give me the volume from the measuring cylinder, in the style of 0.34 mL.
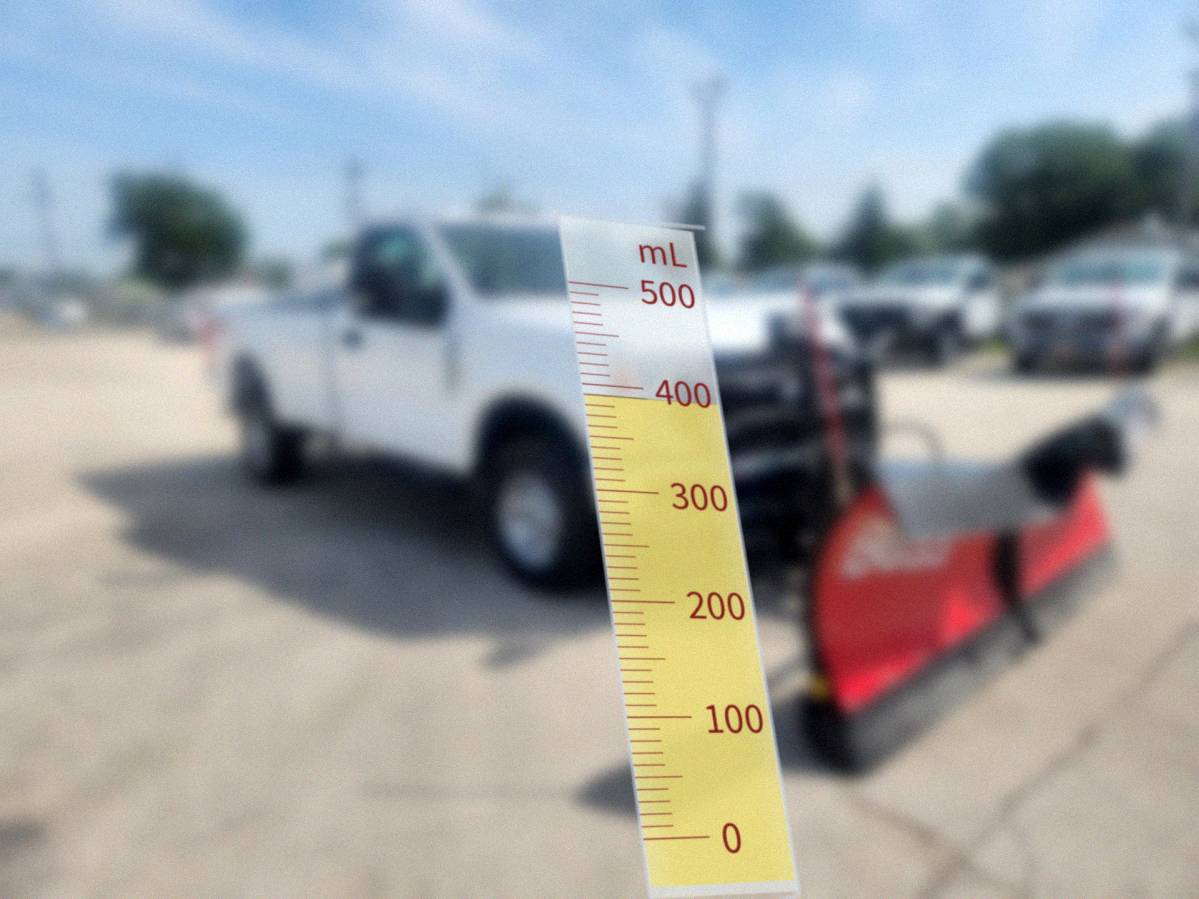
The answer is 390 mL
